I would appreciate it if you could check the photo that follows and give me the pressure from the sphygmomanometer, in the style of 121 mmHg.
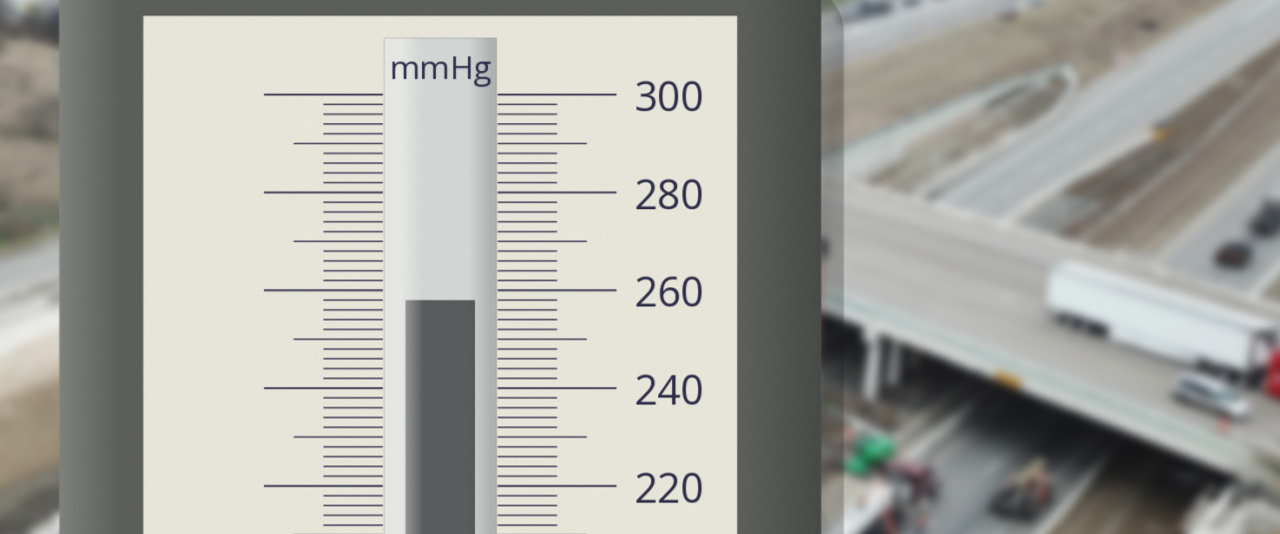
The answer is 258 mmHg
